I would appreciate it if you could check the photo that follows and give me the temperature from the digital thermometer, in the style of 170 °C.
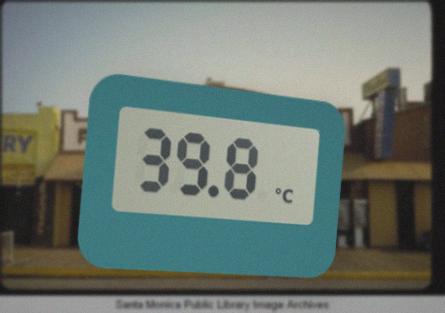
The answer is 39.8 °C
